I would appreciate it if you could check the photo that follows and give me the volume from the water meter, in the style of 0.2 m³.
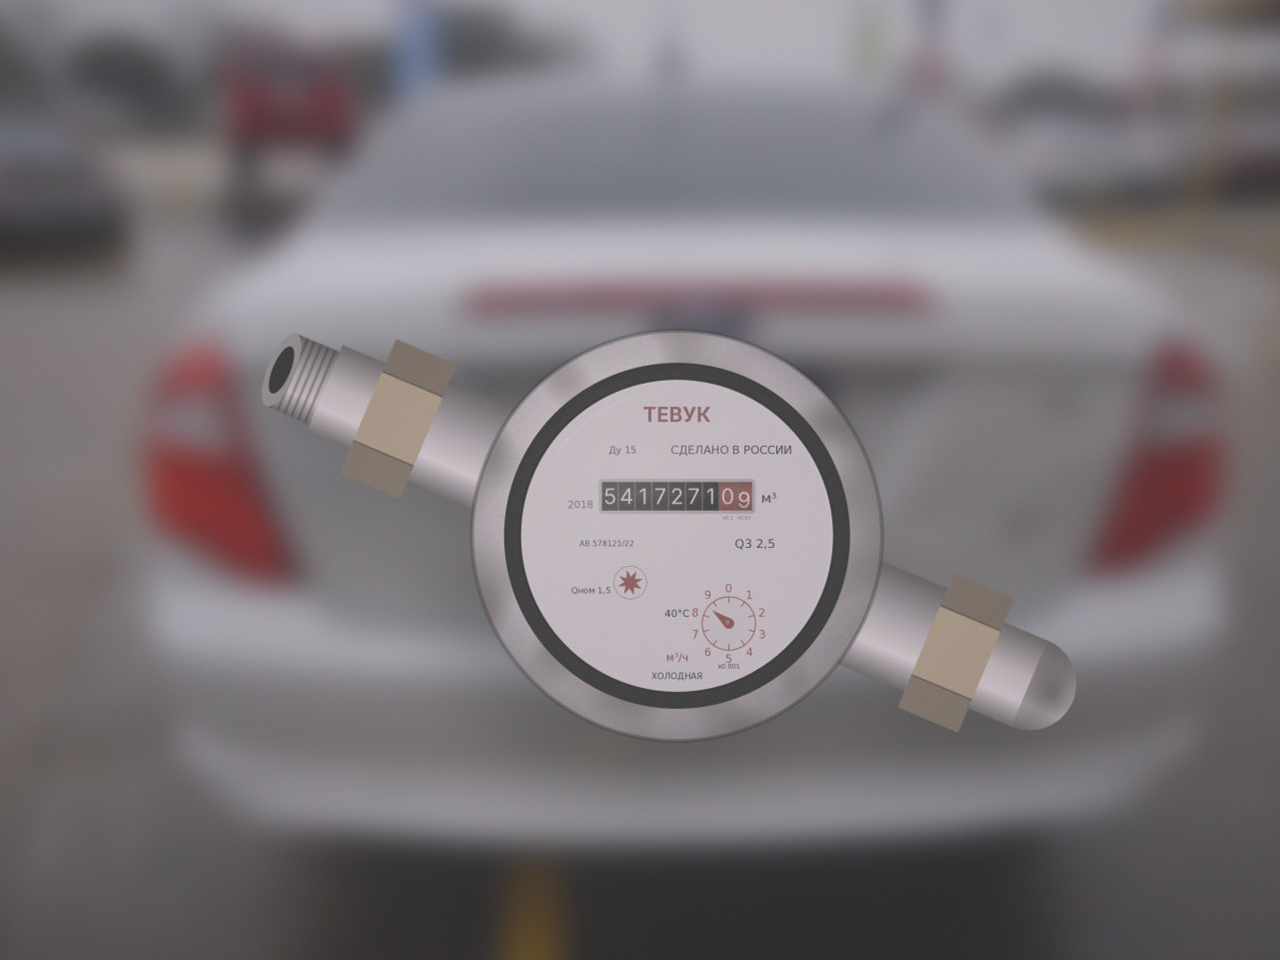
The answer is 5417271.088 m³
